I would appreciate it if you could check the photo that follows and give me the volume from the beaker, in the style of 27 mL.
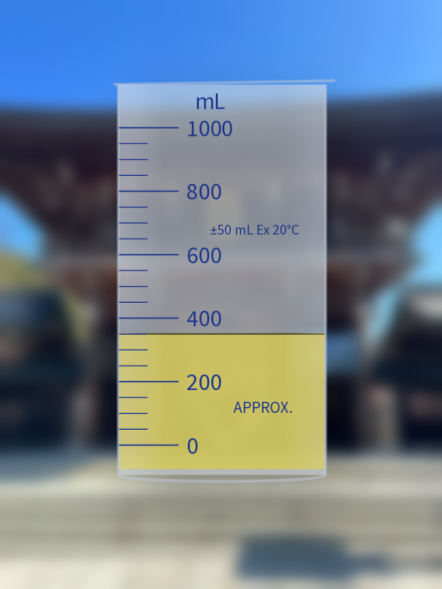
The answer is 350 mL
